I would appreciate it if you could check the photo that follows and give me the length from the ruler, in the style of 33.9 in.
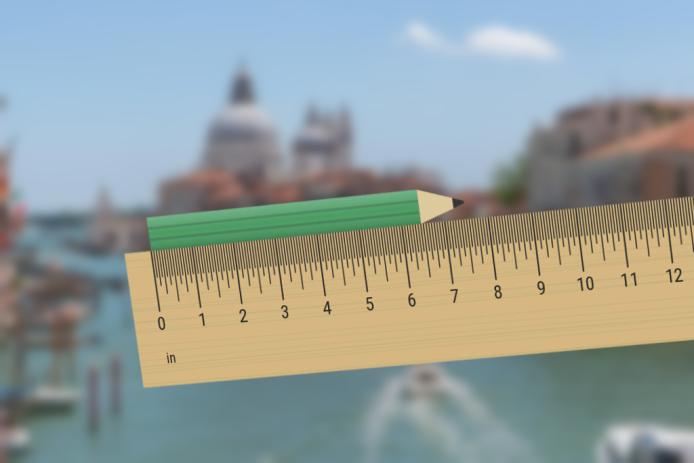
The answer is 7.5 in
